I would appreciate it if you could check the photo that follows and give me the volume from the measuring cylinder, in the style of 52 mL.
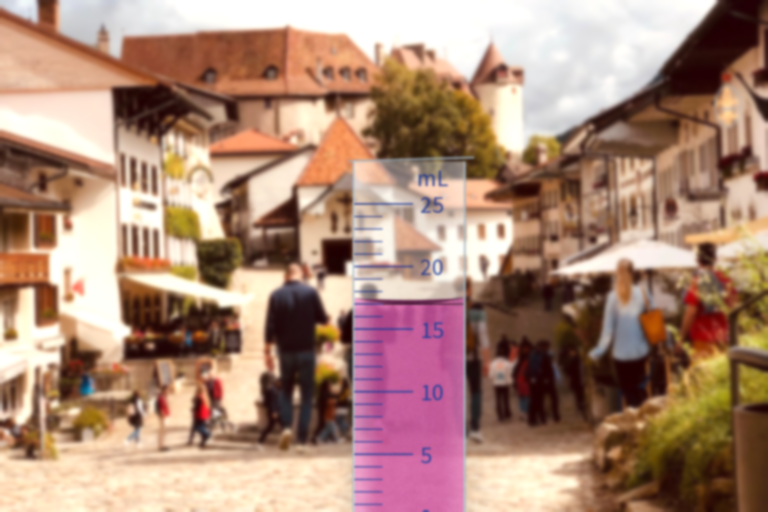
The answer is 17 mL
